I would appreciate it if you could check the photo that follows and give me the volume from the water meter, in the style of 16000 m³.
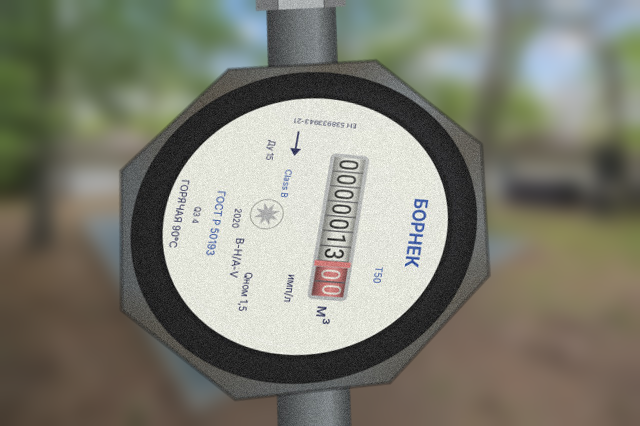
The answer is 13.00 m³
